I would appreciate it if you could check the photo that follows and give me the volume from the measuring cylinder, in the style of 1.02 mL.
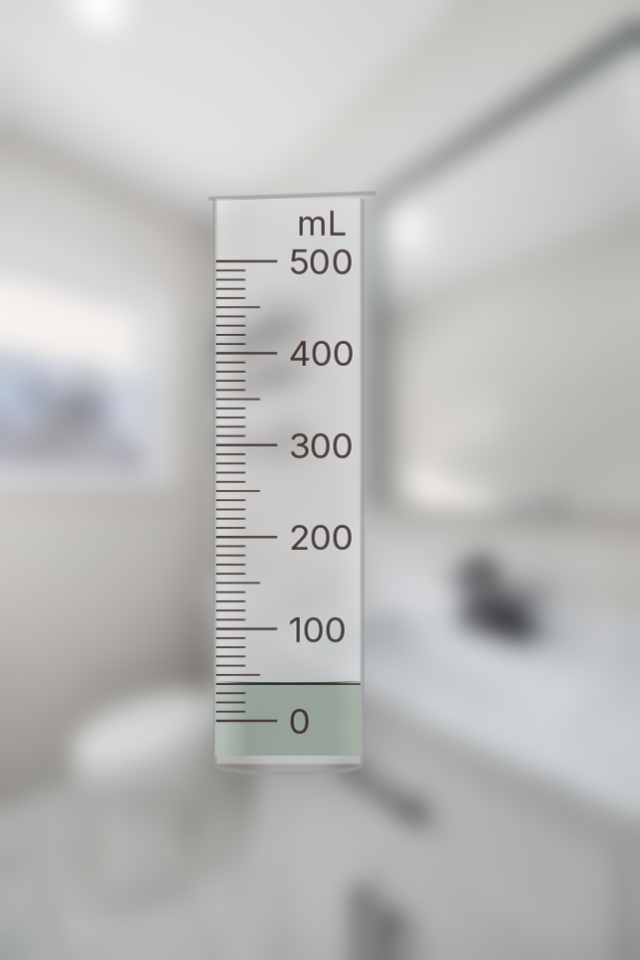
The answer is 40 mL
